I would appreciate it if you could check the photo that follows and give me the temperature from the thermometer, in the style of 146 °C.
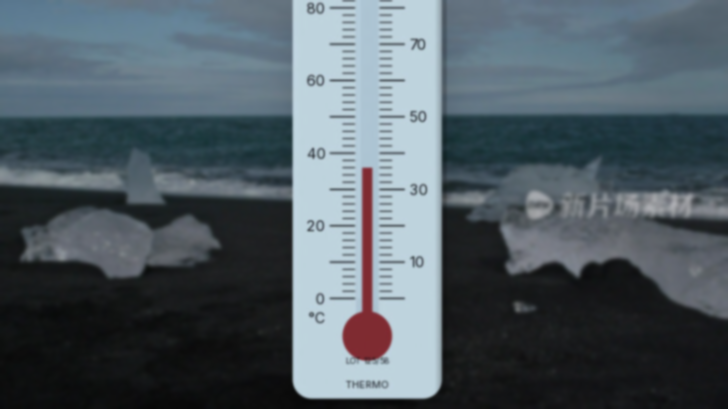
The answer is 36 °C
